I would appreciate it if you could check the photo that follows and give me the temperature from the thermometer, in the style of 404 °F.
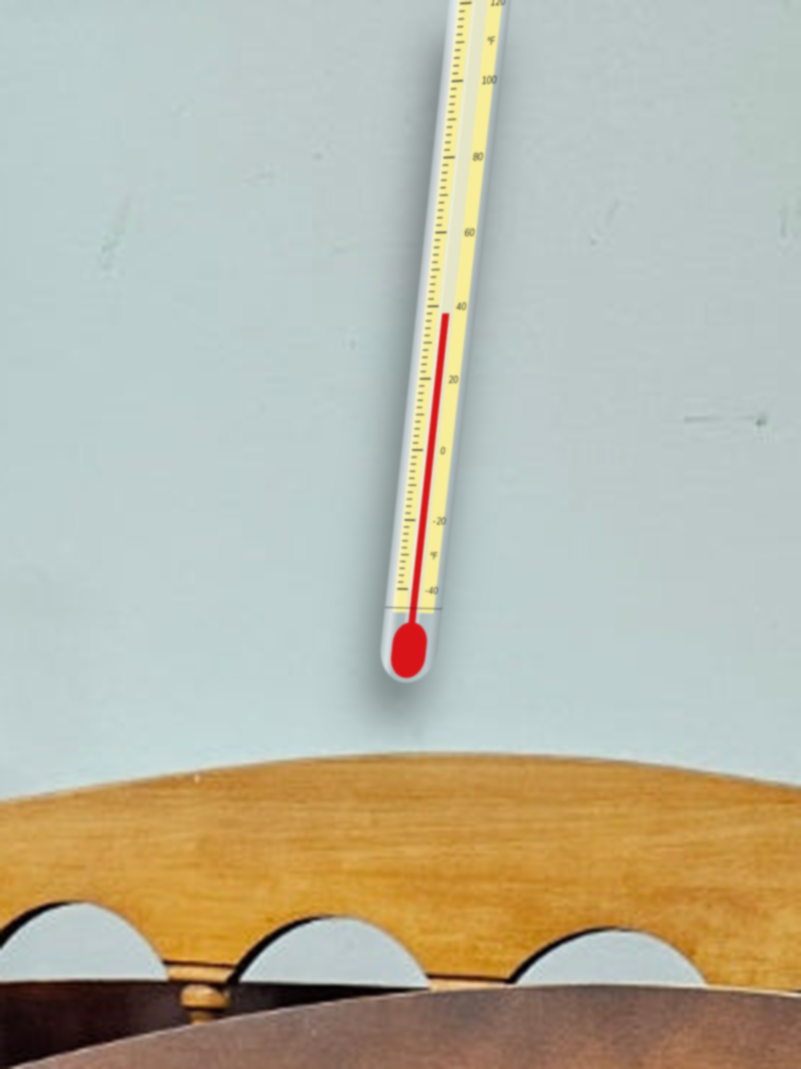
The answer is 38 °F
